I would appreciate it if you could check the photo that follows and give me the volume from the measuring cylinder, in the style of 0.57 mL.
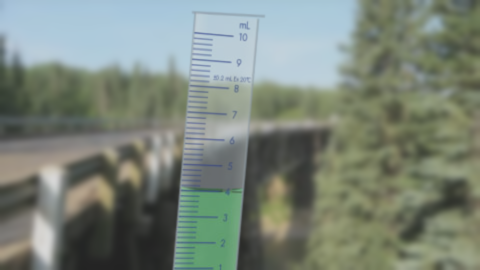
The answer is 4 mL
